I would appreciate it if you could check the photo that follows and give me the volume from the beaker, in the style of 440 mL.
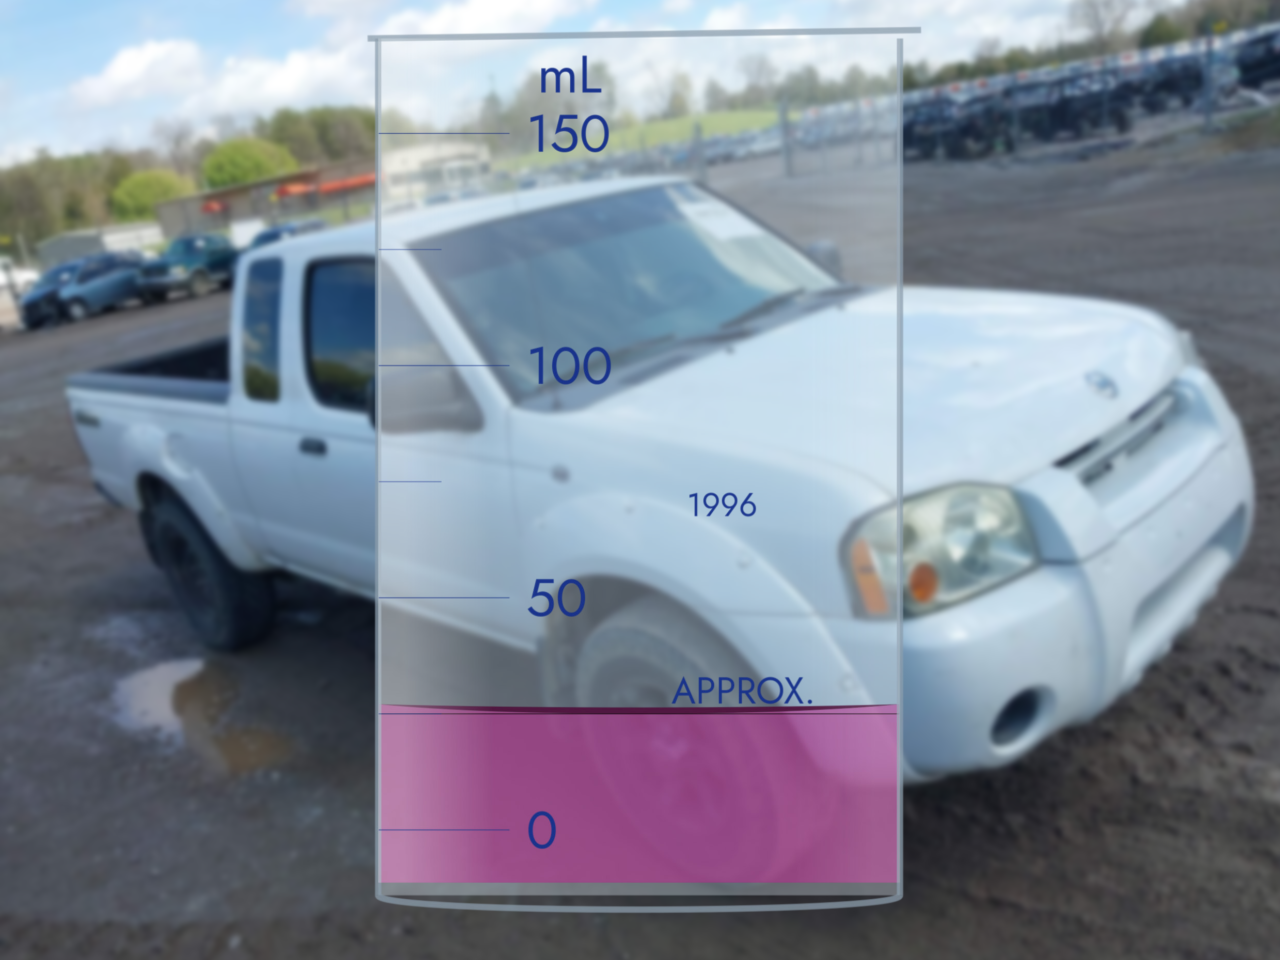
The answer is 25 mL
